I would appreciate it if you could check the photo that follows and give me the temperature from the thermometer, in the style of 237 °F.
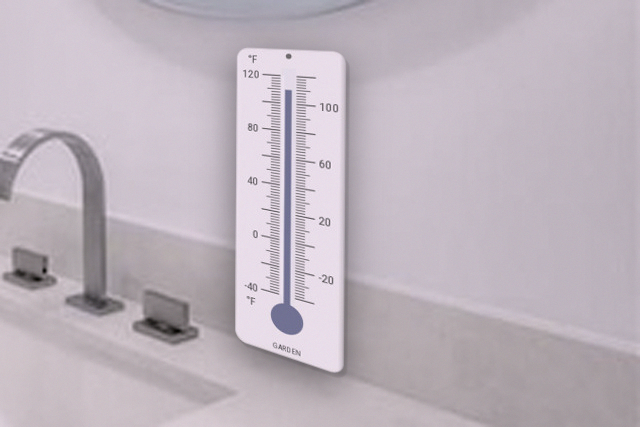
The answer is 110 °F
